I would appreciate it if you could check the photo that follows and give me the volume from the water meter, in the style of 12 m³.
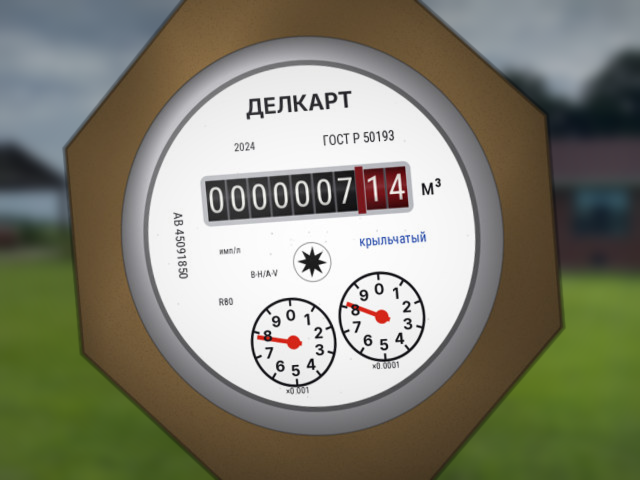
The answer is 7.1478 m³
